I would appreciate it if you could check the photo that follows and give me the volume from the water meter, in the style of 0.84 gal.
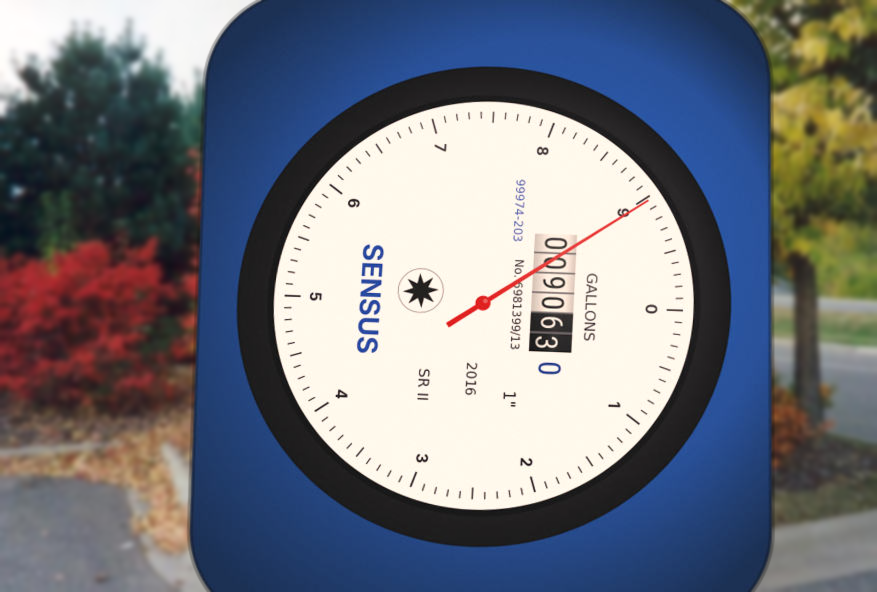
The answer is 90629.0 gal
